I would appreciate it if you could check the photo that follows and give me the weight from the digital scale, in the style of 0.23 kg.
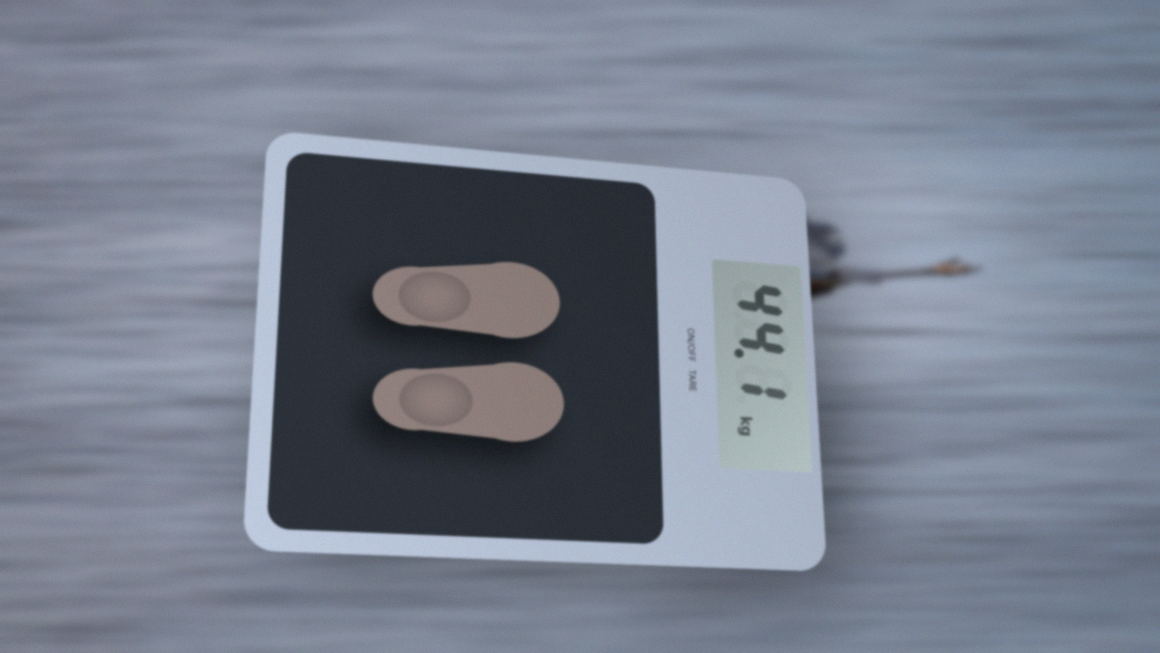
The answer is 44.1 kg
